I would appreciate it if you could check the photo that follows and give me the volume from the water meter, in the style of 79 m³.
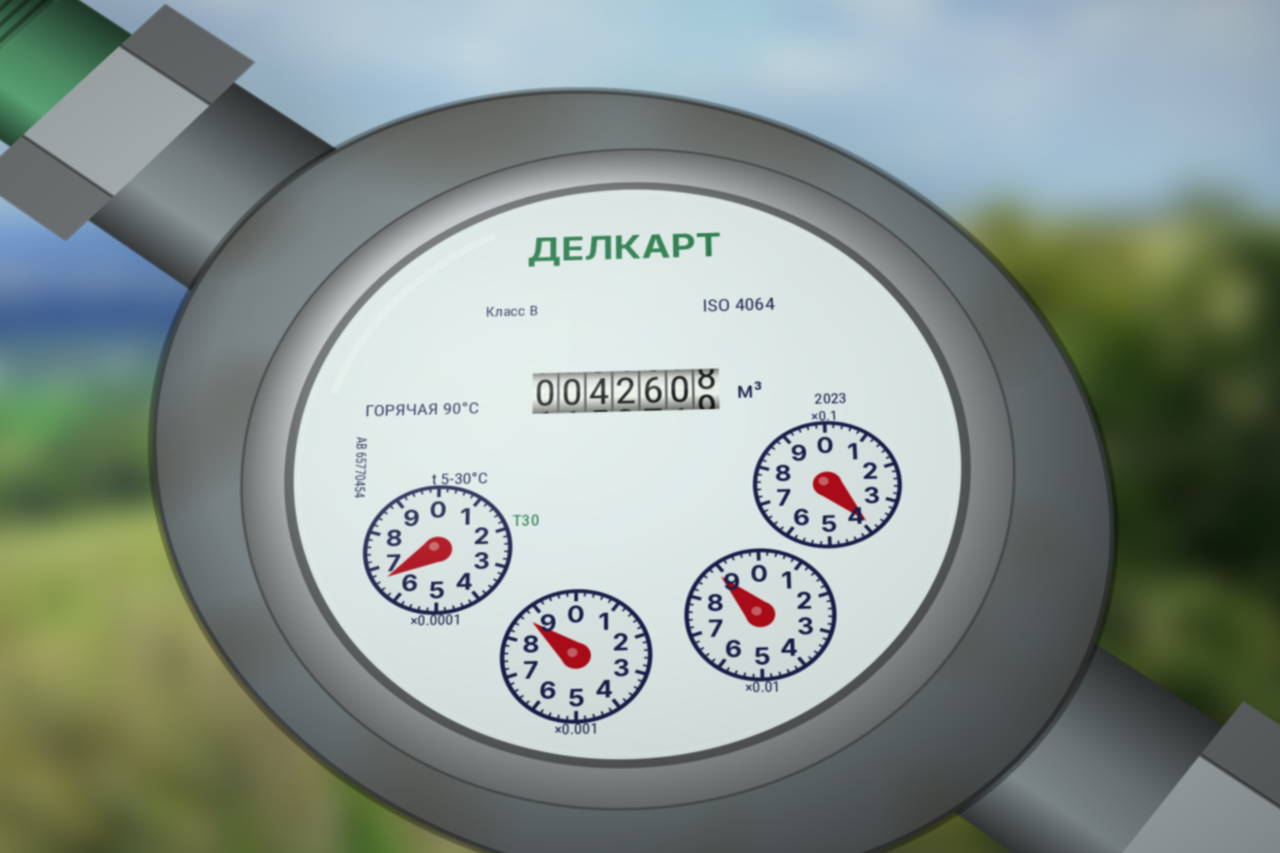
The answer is 42608.3886 m³
